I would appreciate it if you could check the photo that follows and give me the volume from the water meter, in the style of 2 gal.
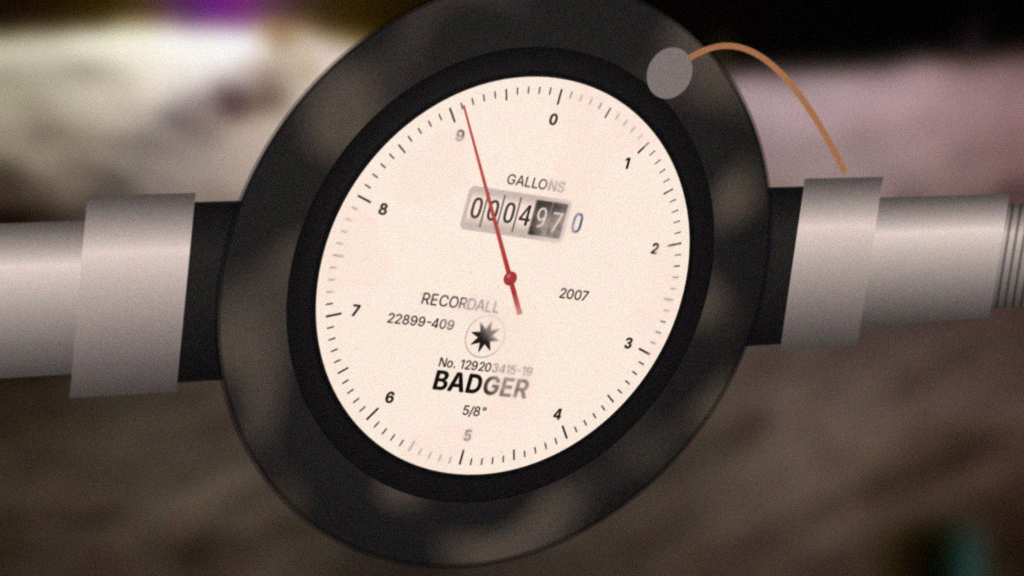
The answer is 4969.1 gal
